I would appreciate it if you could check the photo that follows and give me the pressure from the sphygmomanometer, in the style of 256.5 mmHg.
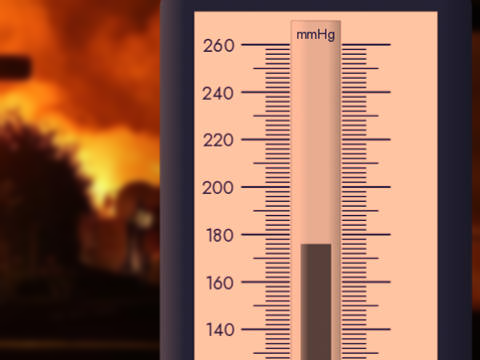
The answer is 176 mmHg
